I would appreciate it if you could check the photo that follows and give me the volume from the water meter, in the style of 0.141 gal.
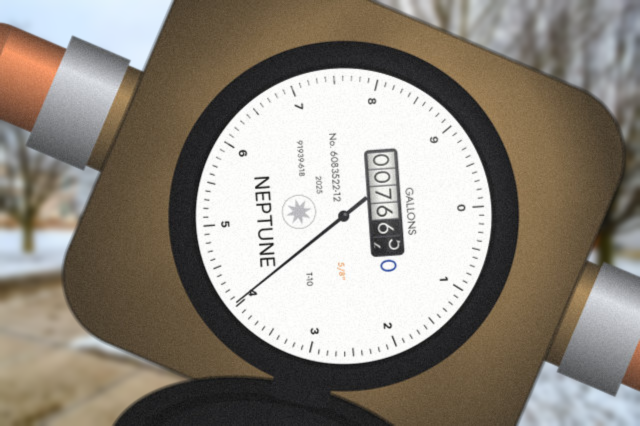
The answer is 76654.0 gal
